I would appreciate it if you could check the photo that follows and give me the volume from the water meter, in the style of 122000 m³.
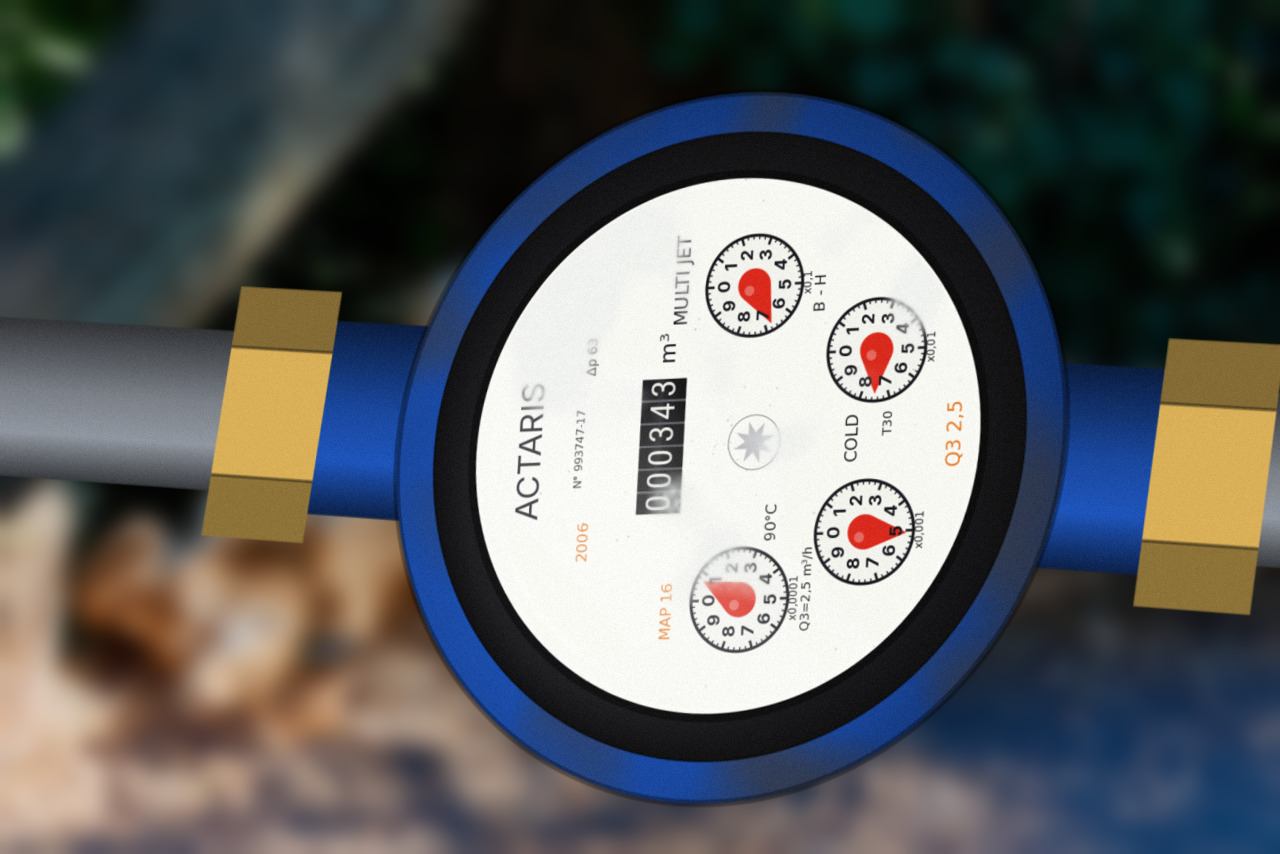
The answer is 343.6750 m³
